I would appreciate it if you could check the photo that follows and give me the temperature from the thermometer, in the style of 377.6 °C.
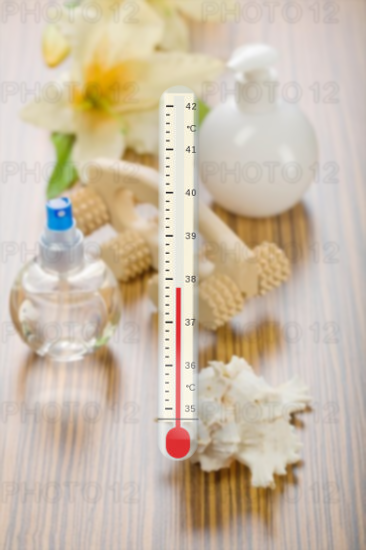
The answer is 37.8 °C
